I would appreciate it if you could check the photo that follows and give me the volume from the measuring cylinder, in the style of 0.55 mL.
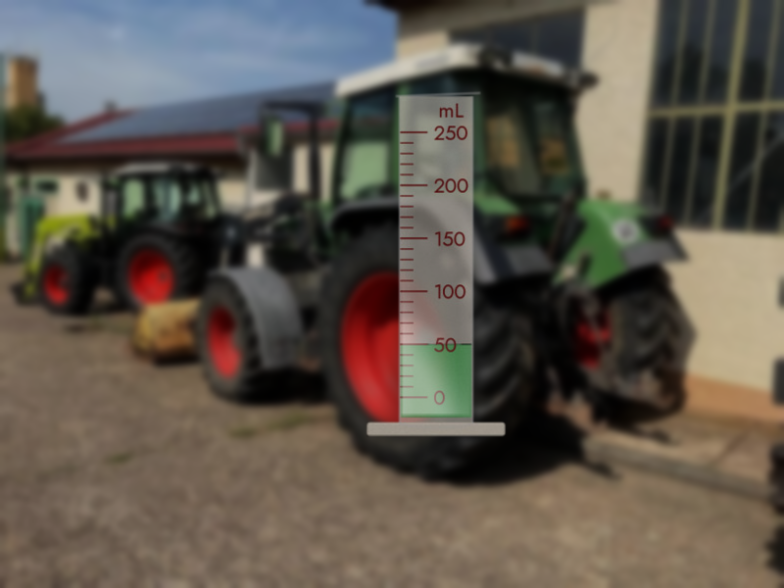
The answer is 50 mL
